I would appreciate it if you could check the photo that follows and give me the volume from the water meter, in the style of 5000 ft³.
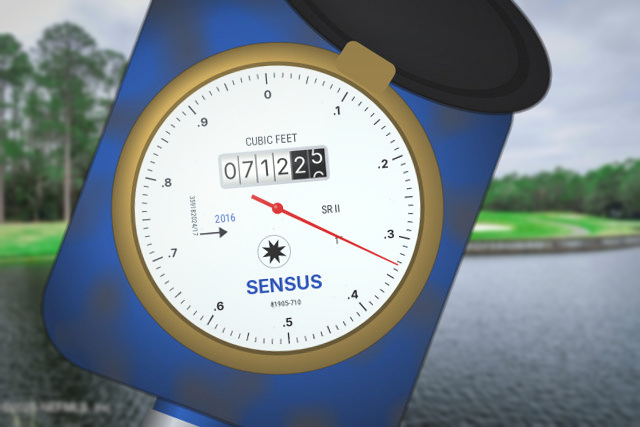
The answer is 71225.33 ft³
